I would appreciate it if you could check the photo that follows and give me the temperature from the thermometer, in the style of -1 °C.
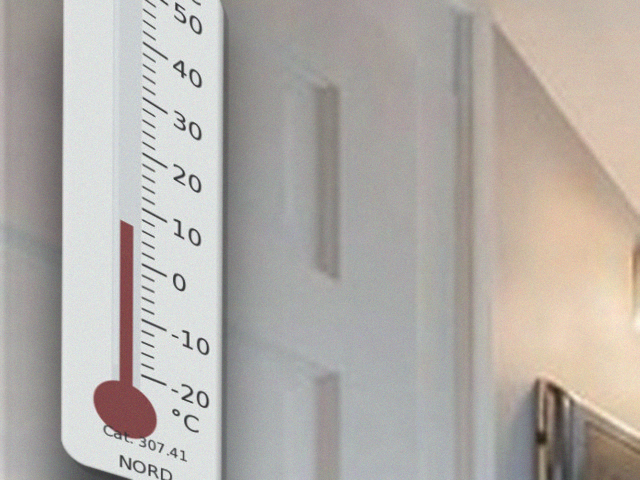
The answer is 6 °C
